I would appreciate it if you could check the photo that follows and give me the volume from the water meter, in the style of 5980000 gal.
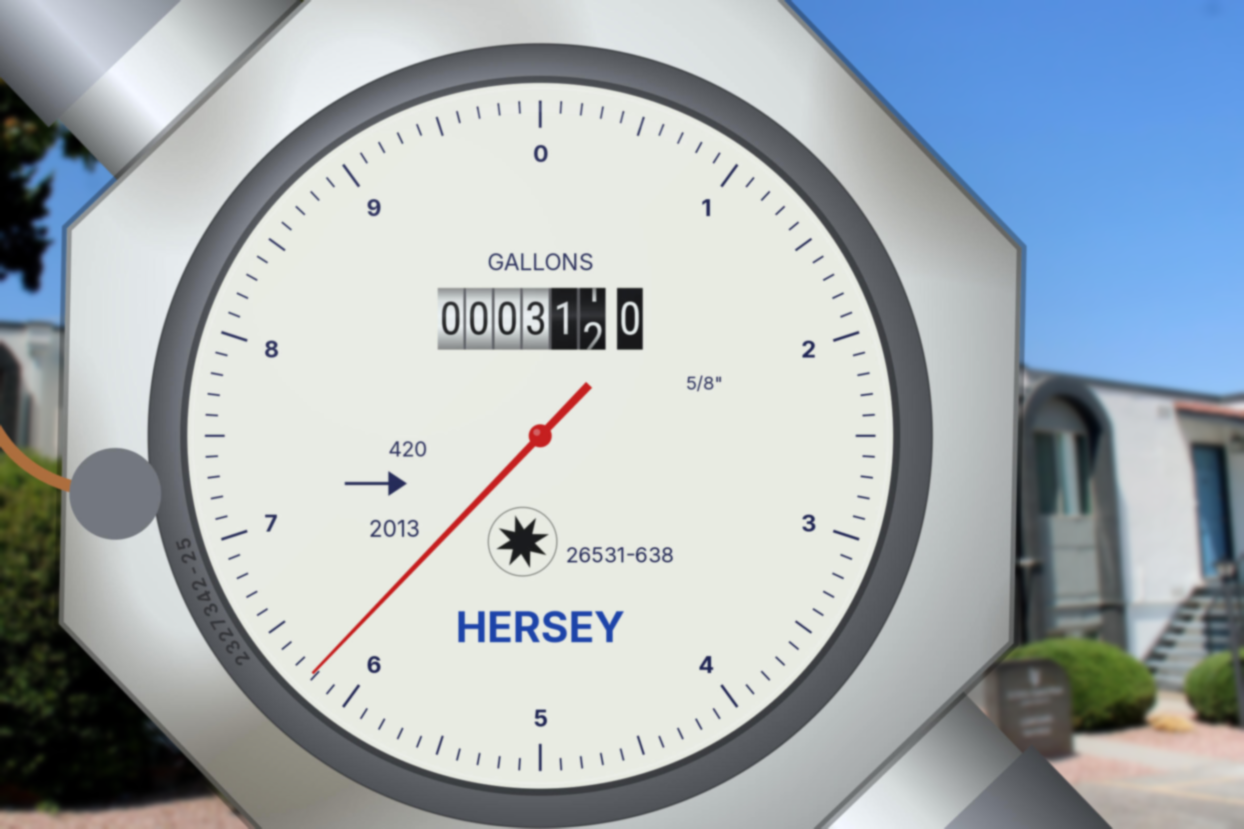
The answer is 3116.2 gal
